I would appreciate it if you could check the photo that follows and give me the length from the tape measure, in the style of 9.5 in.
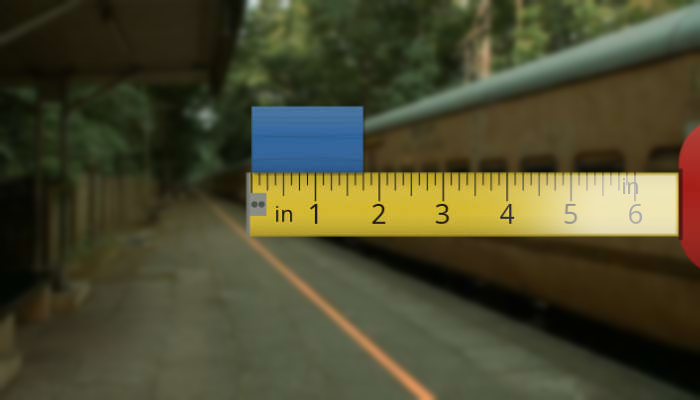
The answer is 1.75 in
